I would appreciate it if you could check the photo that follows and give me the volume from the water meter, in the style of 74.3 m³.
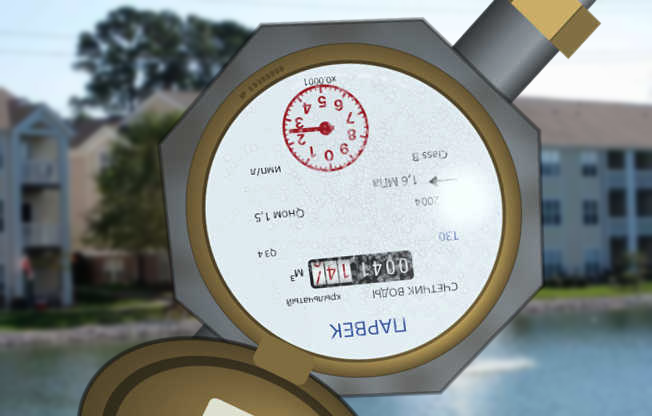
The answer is 41.1472 m³
